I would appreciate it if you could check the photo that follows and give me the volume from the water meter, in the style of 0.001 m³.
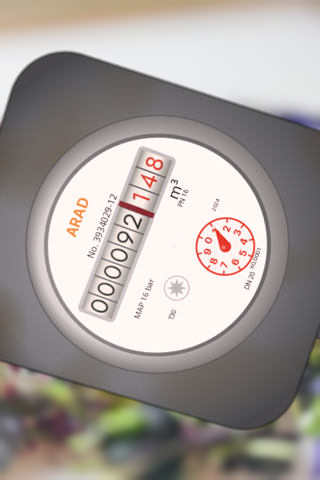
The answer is 92.1481 m³
